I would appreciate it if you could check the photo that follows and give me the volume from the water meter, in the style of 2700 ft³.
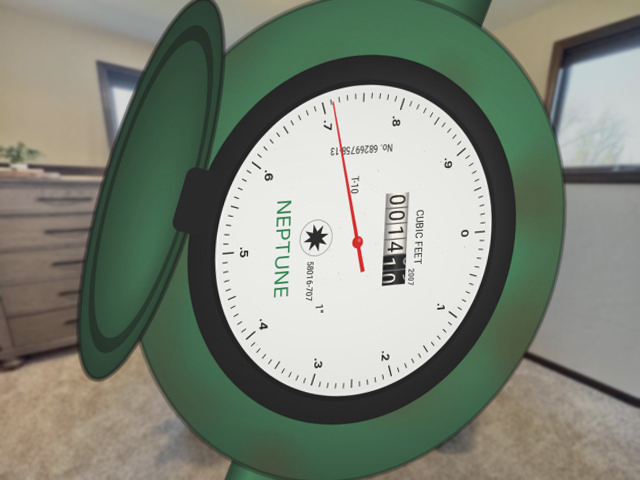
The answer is 1409.71 ft³
